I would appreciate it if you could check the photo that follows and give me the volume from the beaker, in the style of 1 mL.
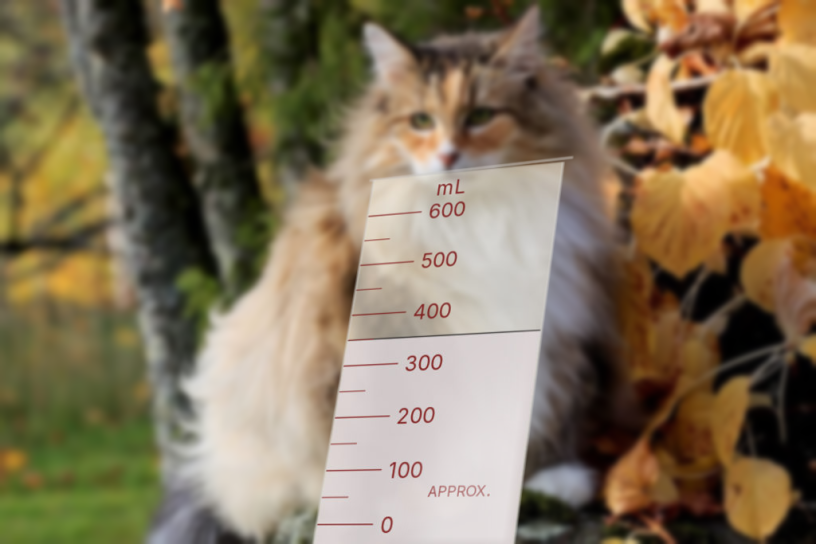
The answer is 350 mL
